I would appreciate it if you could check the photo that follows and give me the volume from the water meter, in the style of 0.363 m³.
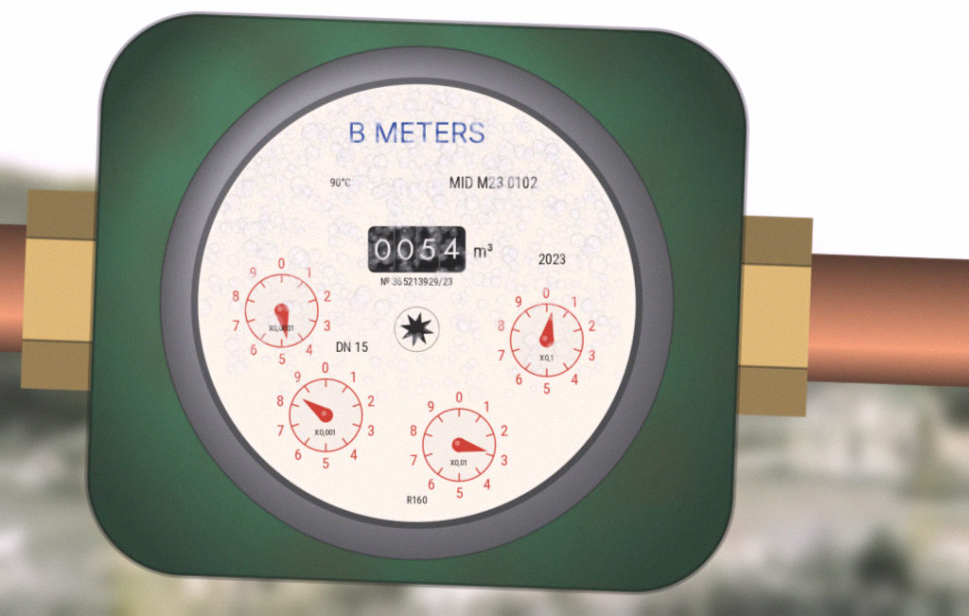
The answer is 54.0284 m³
